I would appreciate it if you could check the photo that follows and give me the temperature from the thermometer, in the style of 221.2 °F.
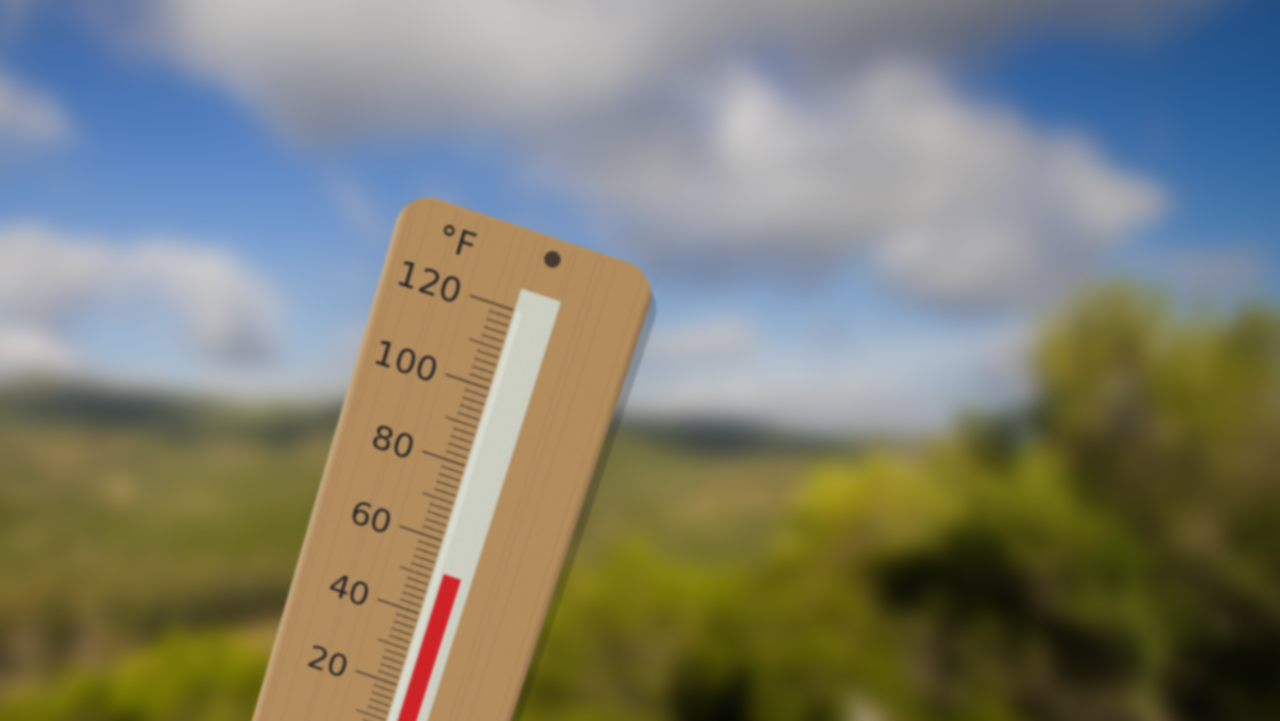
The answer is 52 °F
